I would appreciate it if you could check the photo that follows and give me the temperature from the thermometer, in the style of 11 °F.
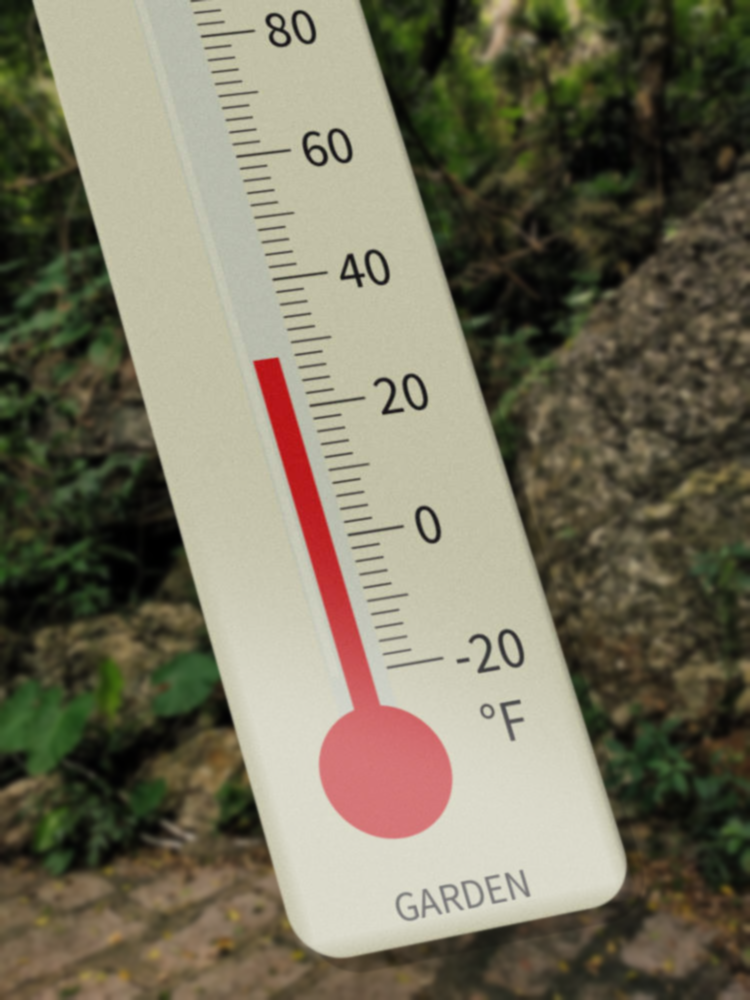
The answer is 28 °F
